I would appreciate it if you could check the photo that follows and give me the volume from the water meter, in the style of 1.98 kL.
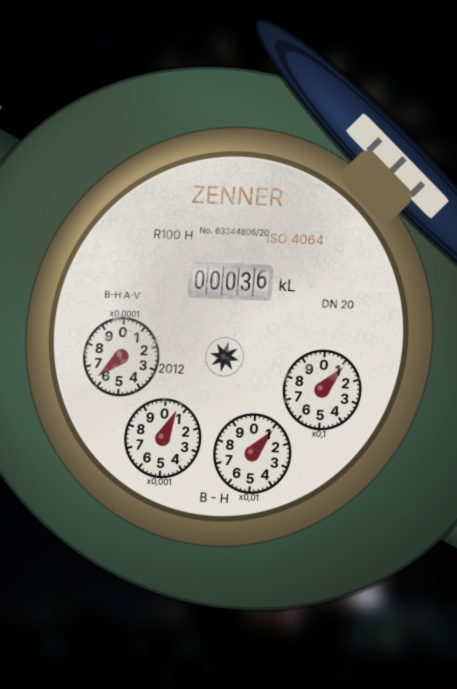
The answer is 36.1106 kL
